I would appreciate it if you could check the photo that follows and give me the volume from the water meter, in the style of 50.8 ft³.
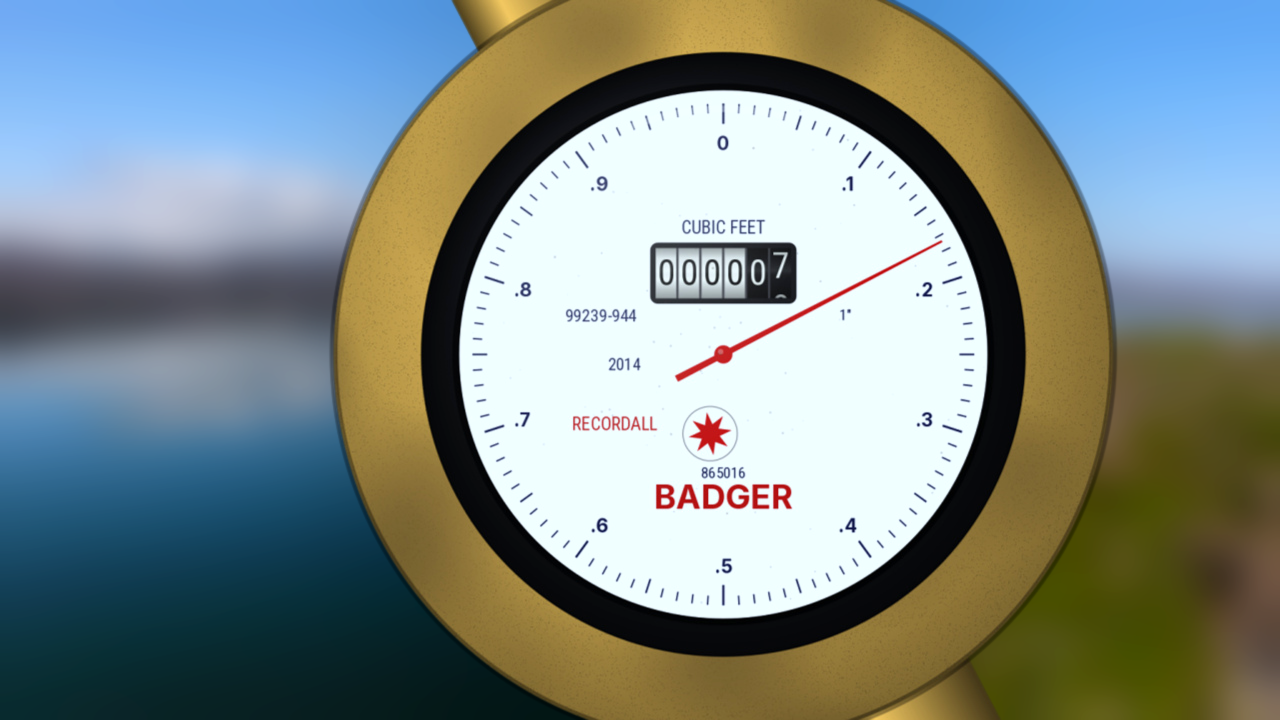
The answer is 7.17 ft³
